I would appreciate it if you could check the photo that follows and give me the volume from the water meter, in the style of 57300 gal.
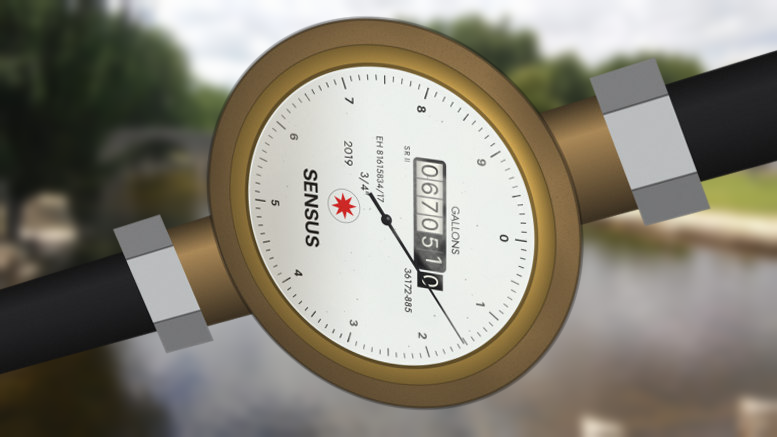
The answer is 670511.5 gal
